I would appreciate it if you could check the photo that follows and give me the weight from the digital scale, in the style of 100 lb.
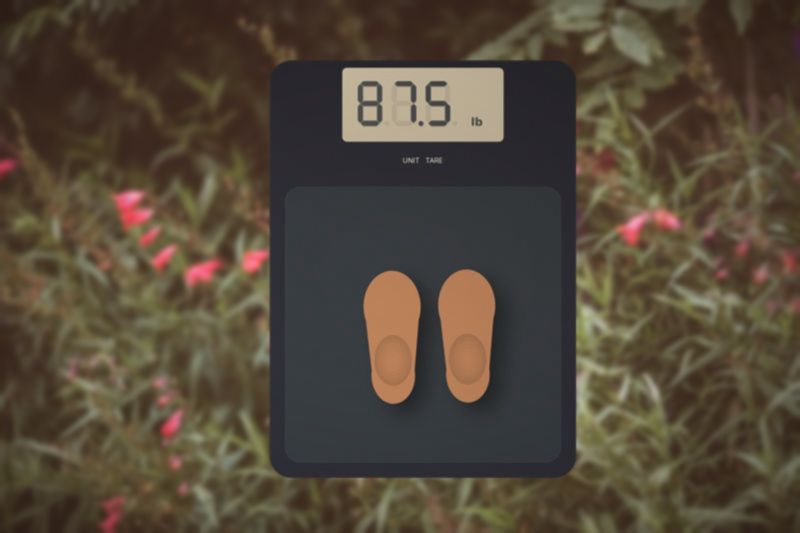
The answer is 87.5 lb
